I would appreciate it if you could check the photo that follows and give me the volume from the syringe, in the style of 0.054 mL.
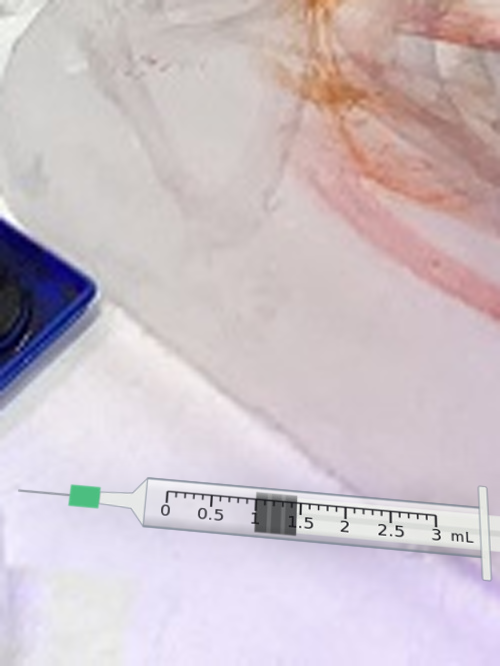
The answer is 1 mL
